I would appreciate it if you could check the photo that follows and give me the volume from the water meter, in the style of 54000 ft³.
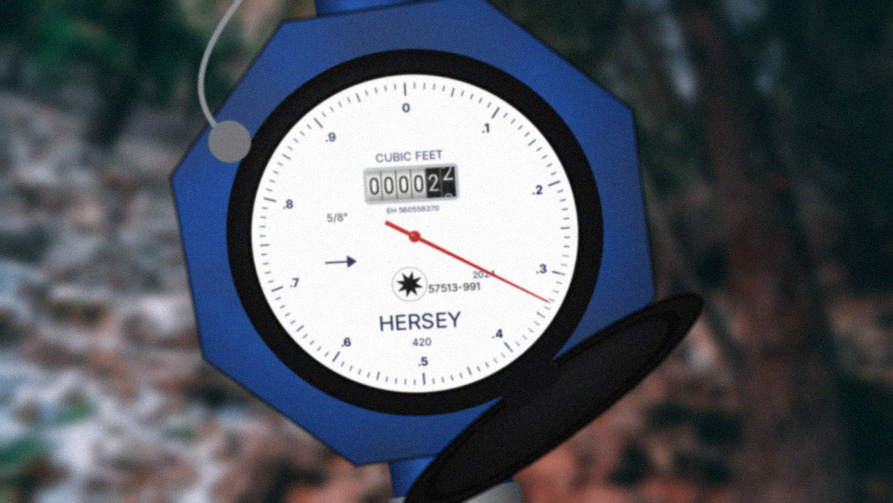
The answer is 22.33 ft³
